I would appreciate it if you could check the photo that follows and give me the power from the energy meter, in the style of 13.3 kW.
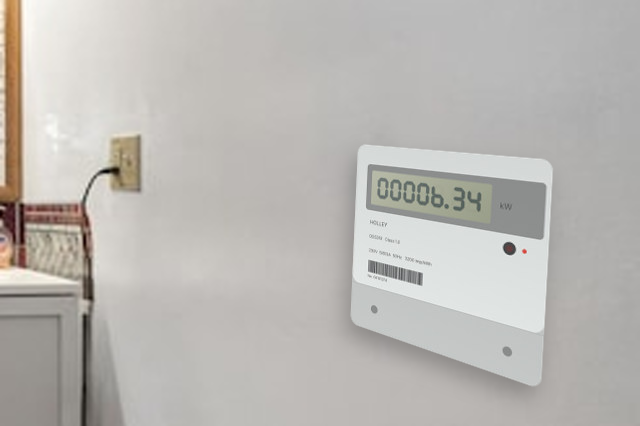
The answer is 6.34 kW
